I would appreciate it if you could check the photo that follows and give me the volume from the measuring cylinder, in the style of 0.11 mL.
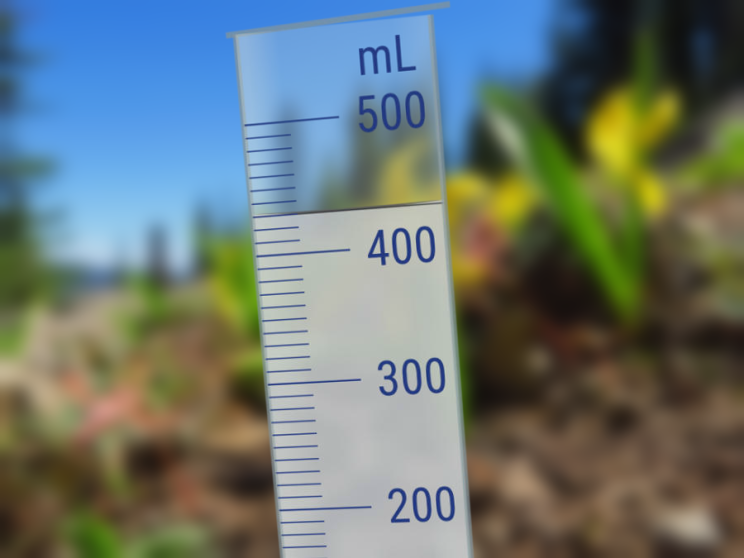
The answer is 430 mL
